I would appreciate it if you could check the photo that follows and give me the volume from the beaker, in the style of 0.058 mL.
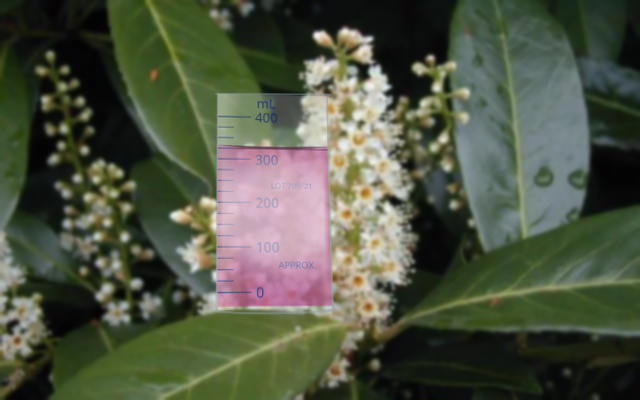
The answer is 325 mL
